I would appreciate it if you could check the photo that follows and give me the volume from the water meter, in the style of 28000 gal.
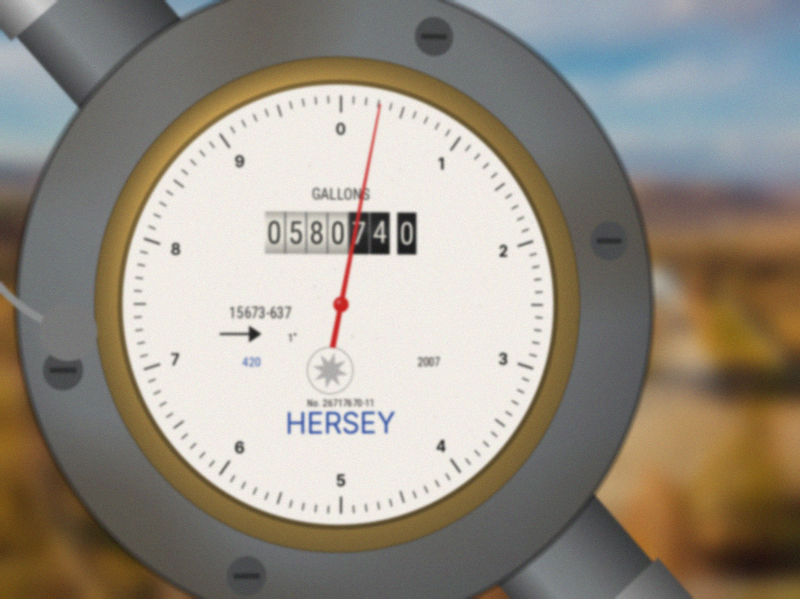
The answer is 580740.3 gal
